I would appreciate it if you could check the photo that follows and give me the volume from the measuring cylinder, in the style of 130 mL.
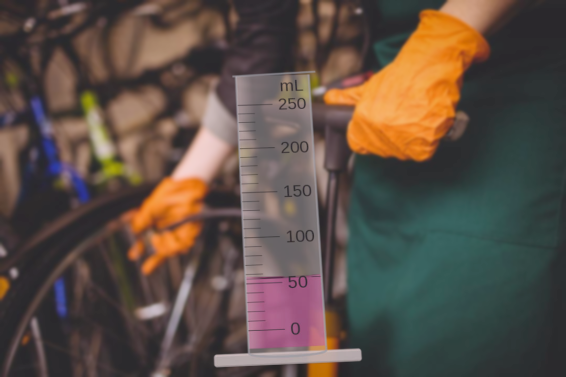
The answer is 55 mL
